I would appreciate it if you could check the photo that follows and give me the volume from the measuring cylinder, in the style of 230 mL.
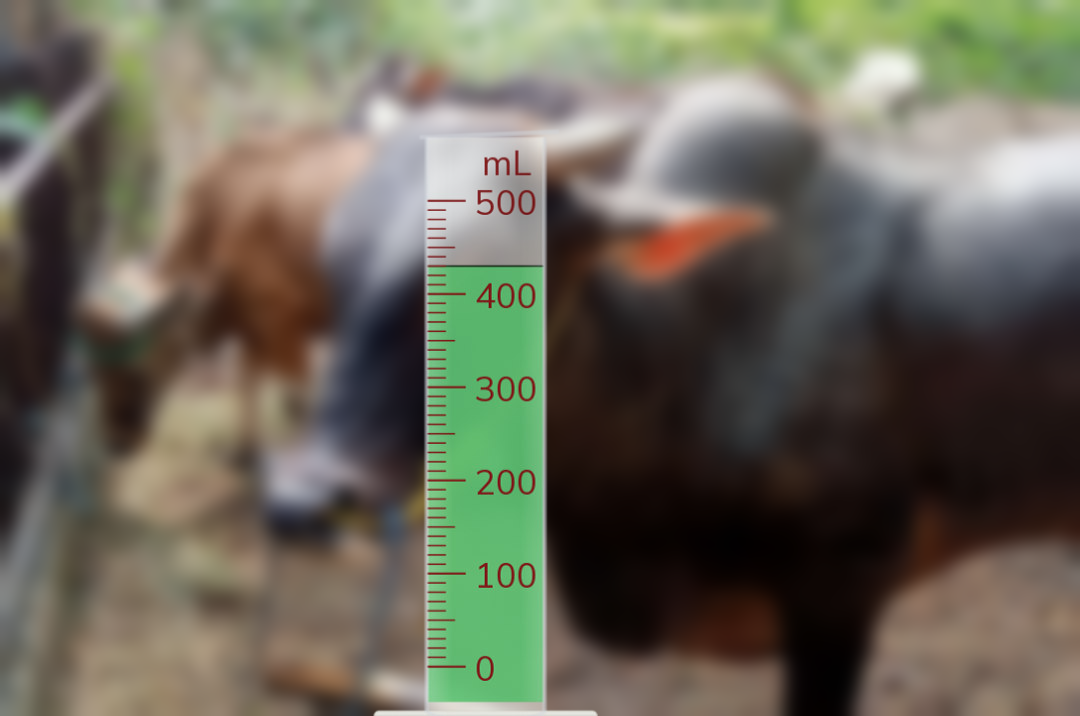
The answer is 430 mL
